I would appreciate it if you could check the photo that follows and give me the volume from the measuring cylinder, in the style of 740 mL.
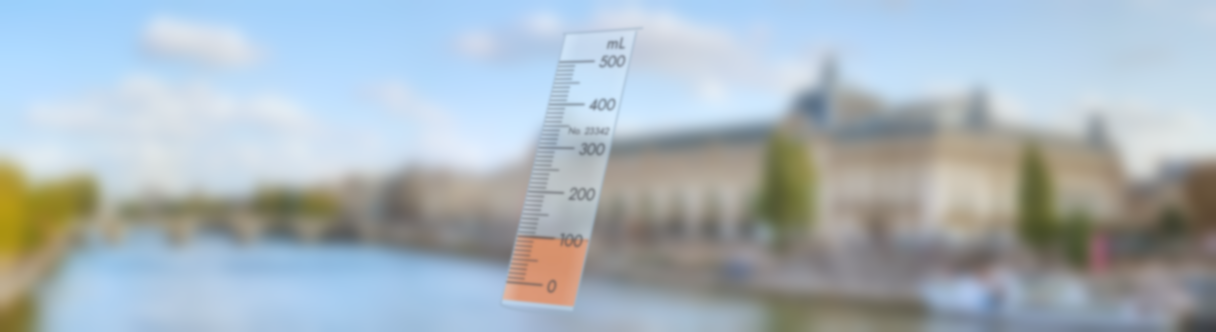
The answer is 100 mL
